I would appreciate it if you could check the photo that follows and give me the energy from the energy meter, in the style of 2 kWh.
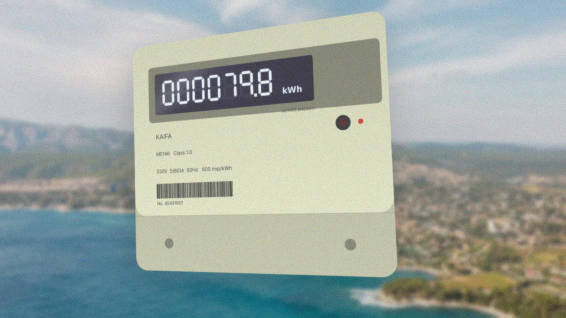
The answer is 79.8 kWh
